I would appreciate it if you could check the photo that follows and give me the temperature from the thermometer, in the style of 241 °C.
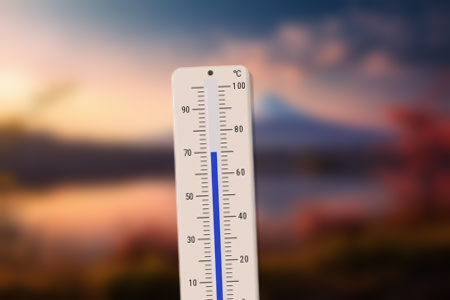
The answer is 70 °C
